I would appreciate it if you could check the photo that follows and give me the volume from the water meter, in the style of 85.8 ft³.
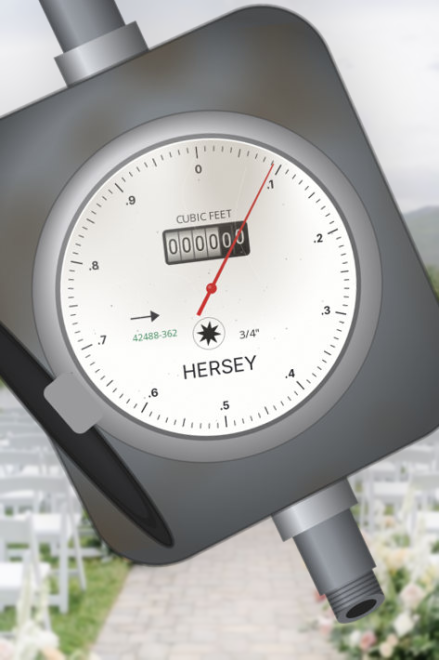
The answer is 0.09 ft³
